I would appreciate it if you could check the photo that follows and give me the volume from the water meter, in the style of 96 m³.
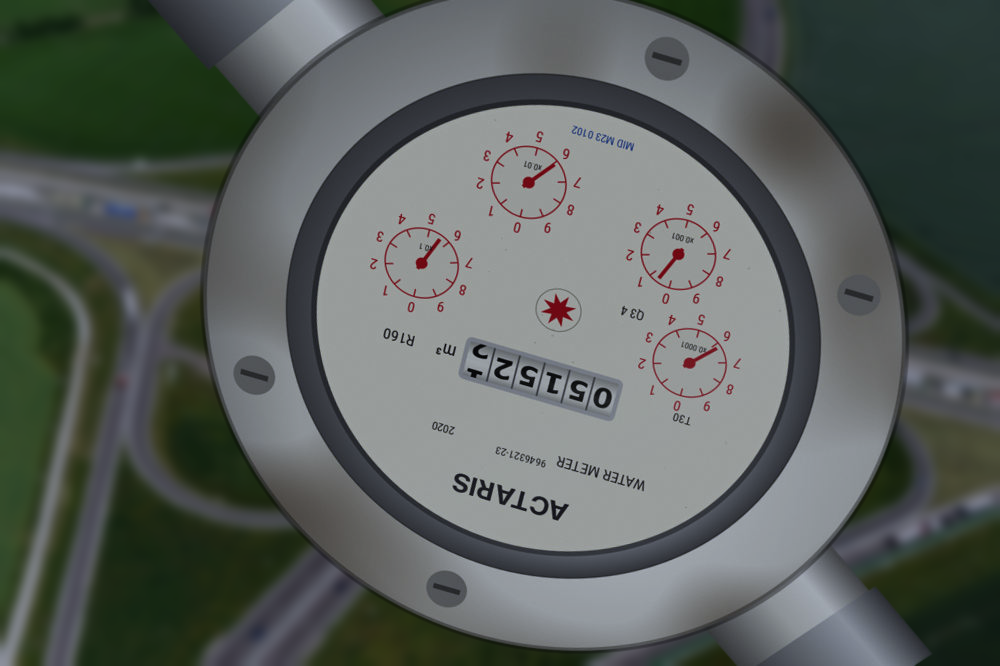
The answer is 51521.5606 m³
